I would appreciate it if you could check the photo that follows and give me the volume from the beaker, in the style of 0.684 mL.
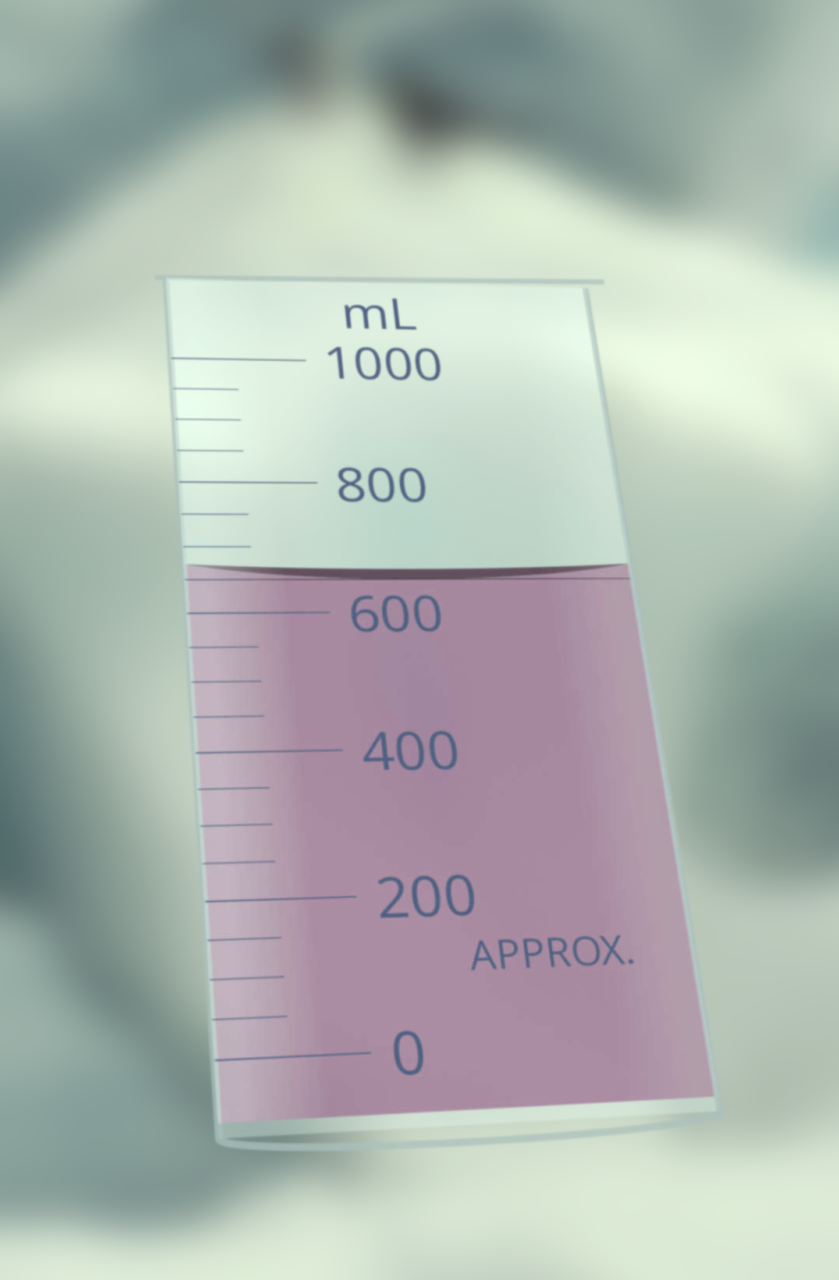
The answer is 650 mL
